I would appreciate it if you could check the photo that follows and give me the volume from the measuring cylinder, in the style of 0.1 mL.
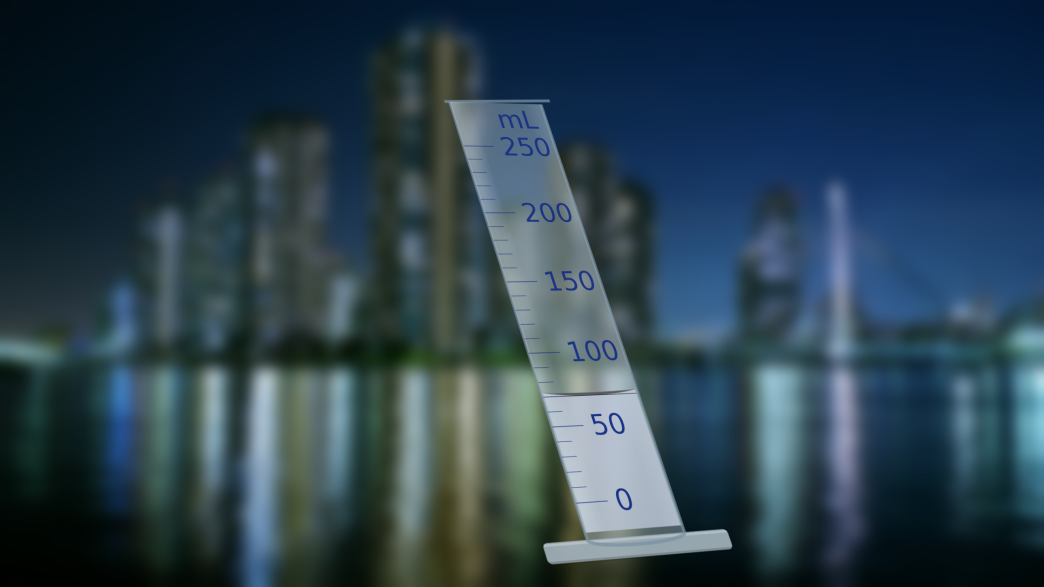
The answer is 70 mL
